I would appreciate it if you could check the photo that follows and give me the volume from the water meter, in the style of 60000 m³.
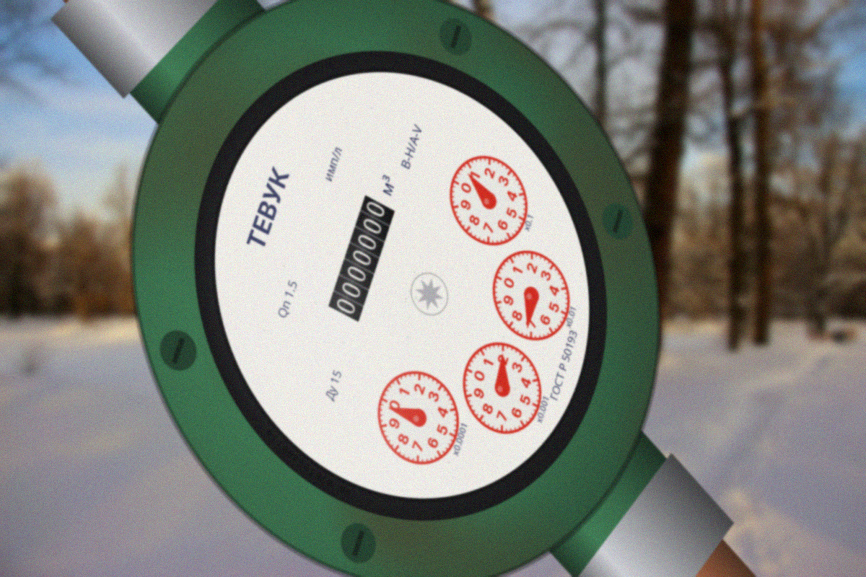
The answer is 0.0719 m³
